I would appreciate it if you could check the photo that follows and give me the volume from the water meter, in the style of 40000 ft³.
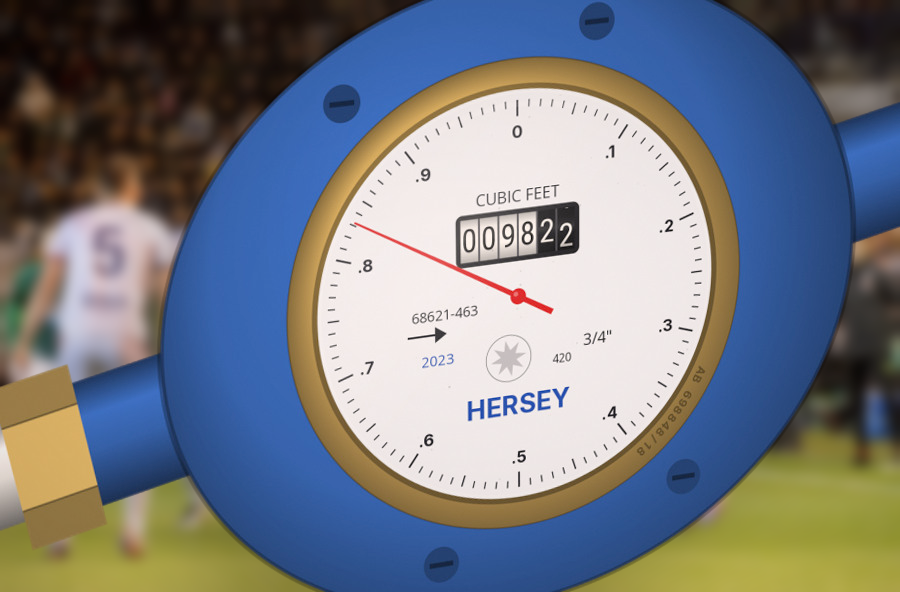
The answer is 9821.83 ft³
